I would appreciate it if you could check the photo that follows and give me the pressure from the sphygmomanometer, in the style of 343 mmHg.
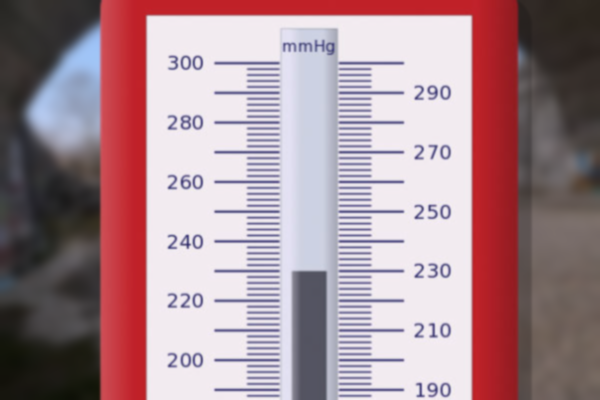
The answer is 230 mmHg
